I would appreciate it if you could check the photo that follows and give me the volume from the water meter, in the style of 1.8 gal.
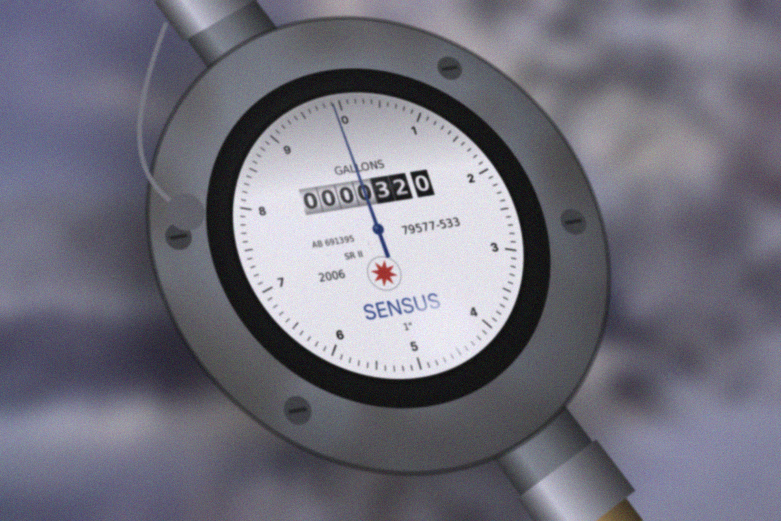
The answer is 319.9 gal
